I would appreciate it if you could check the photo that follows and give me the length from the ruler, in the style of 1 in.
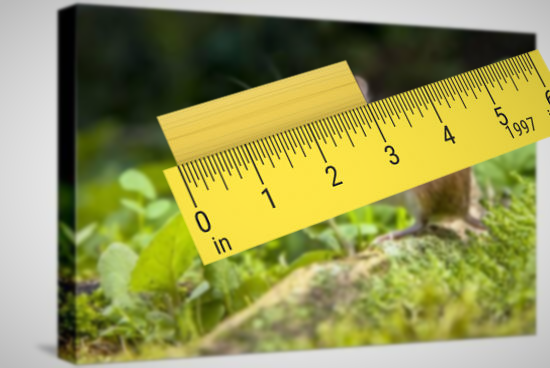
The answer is 3 in
